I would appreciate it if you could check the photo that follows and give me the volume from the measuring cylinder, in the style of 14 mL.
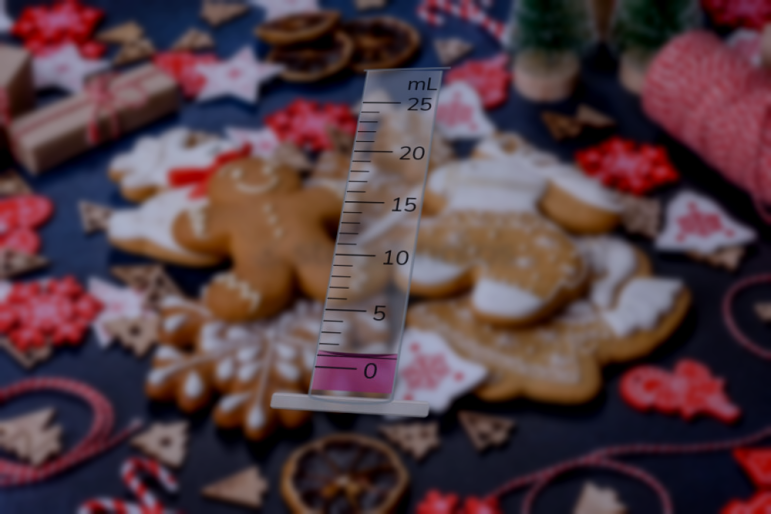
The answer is 1 mL
